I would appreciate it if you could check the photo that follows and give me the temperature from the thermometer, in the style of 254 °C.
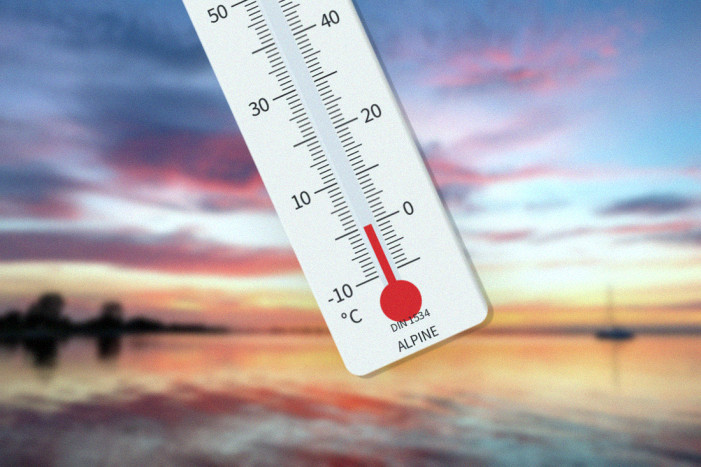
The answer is 0 °C
